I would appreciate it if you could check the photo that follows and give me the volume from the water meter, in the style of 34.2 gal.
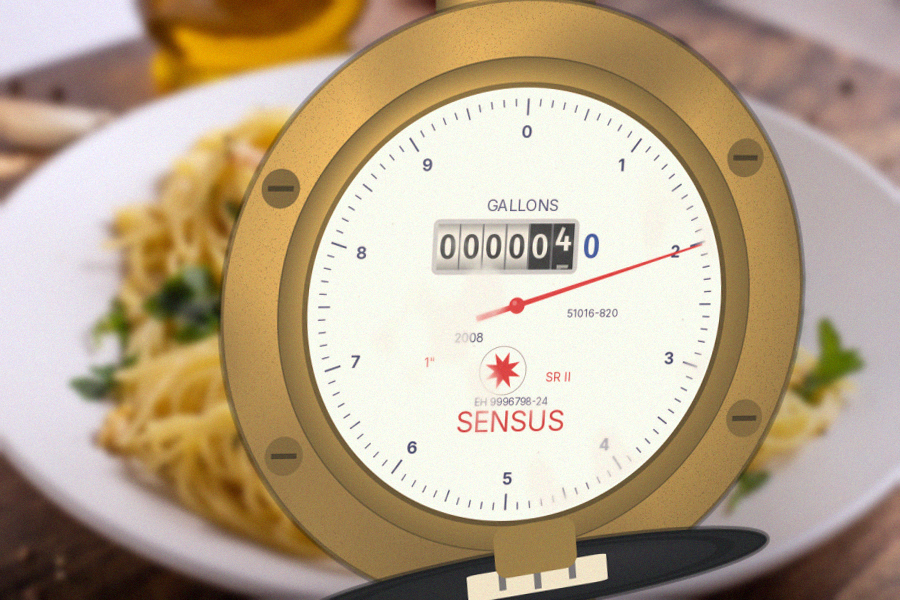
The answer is 42.0 gal
